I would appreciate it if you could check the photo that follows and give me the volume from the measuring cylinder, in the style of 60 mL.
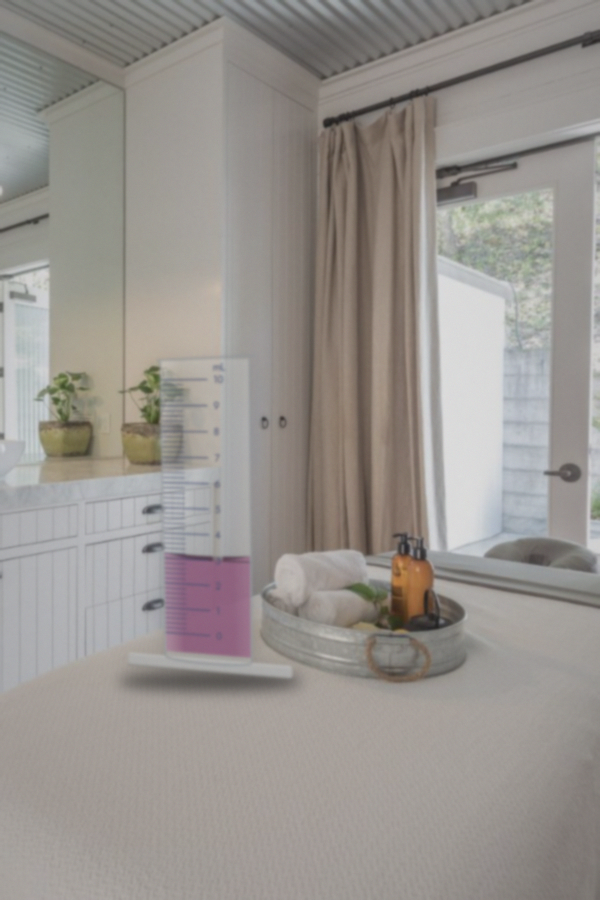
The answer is 3 mL
